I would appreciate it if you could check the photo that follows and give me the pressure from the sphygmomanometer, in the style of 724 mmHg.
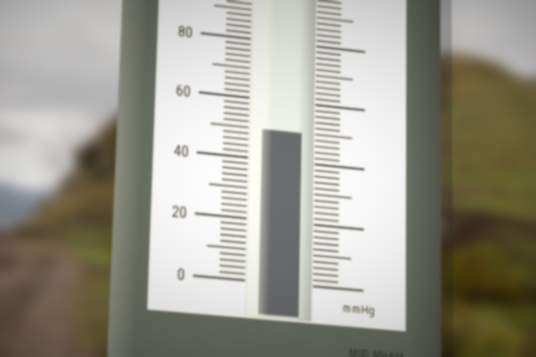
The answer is 50 mmHg
